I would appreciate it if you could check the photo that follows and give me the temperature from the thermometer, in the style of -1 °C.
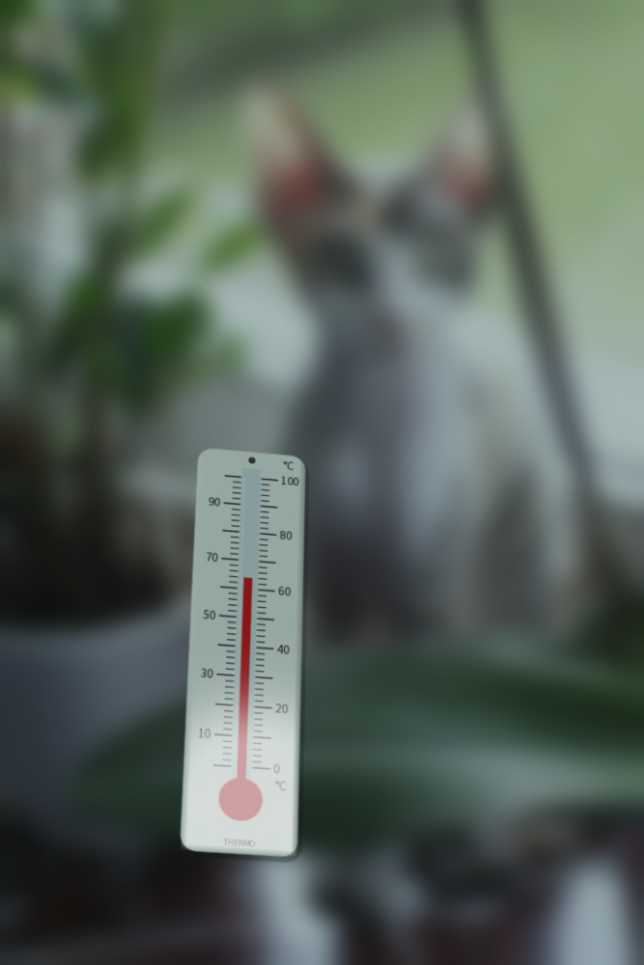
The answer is 64 °C
